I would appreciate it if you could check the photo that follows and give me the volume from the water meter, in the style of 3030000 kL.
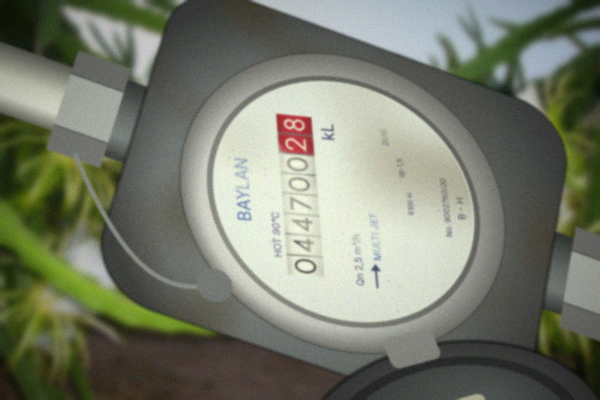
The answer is 44700.28 kL
